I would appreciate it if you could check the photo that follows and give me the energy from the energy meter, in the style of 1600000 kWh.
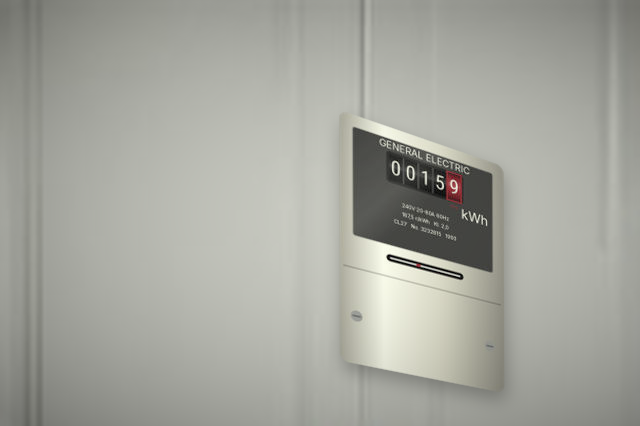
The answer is 15.9 kWh
